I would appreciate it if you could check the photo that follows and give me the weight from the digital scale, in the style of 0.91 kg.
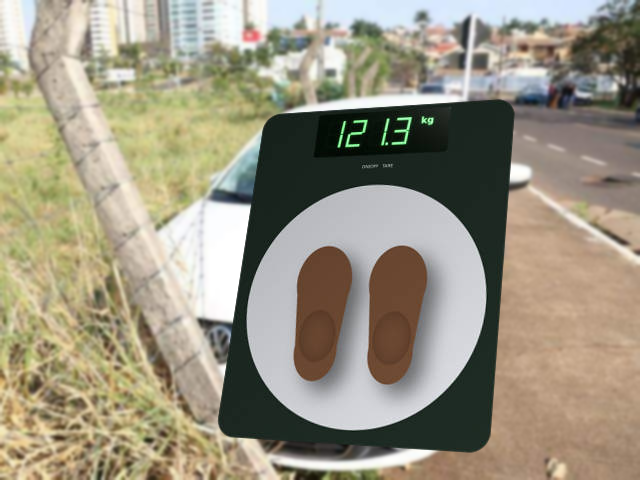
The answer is 121.3 kg
